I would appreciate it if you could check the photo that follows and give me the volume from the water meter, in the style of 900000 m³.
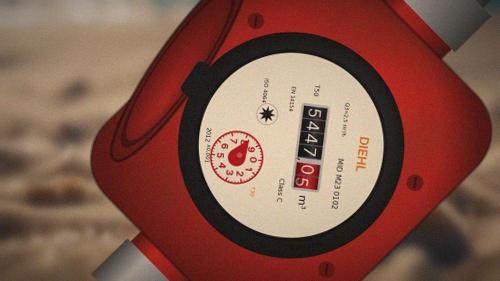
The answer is 5447.048 m³
